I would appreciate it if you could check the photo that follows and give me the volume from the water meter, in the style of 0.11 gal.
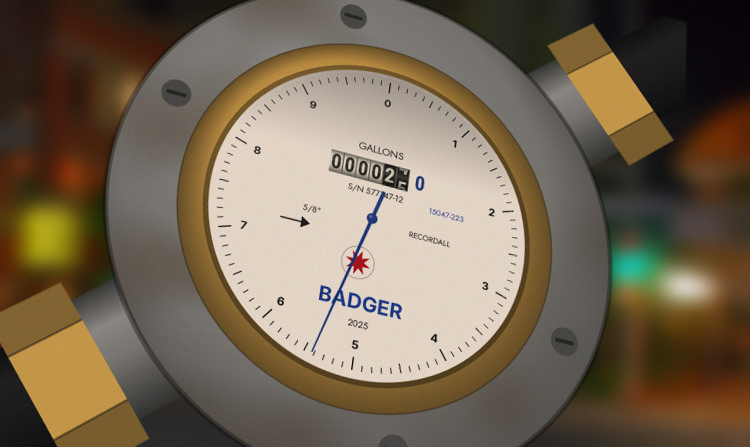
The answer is 245.4 gal
